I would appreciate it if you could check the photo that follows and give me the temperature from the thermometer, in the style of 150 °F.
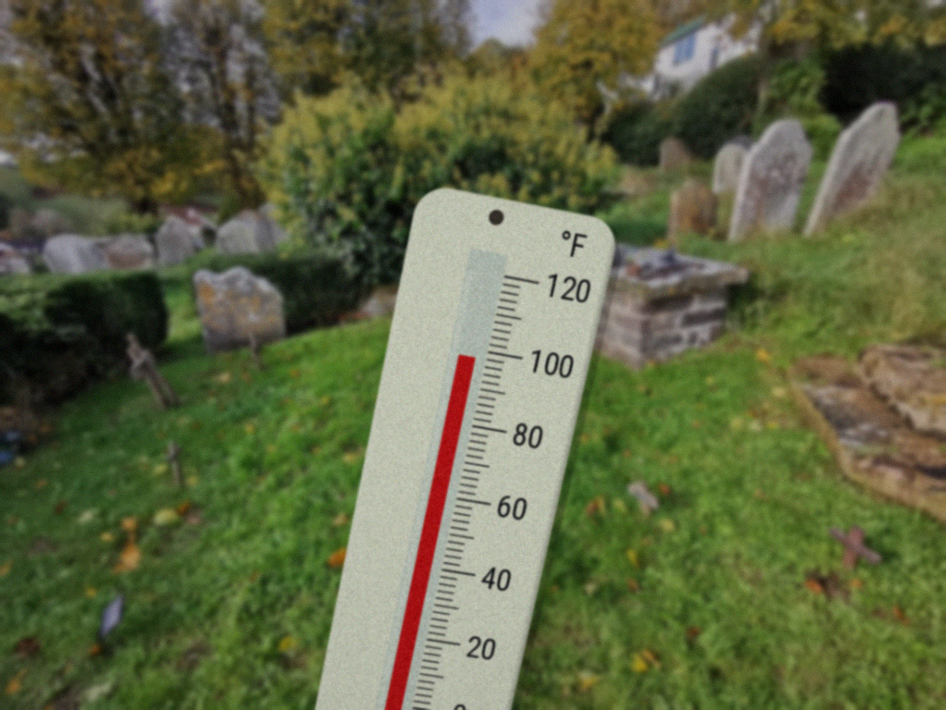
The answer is 98 °F
